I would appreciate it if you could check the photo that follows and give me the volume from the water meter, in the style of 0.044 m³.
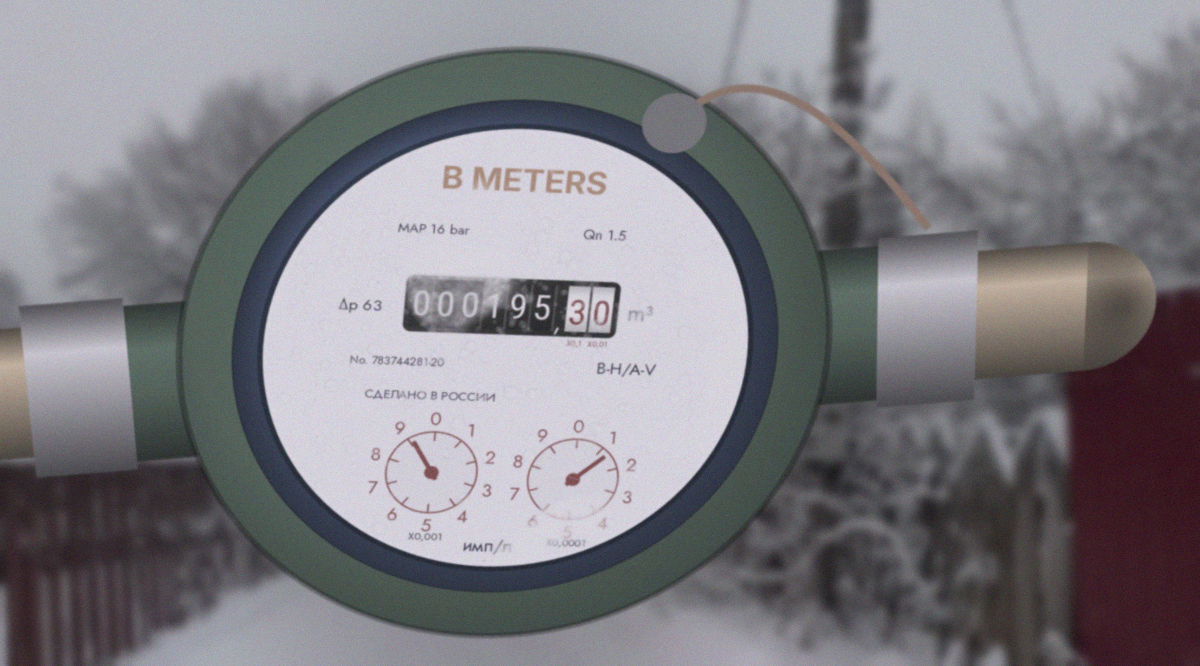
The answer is 195.2991 m³
